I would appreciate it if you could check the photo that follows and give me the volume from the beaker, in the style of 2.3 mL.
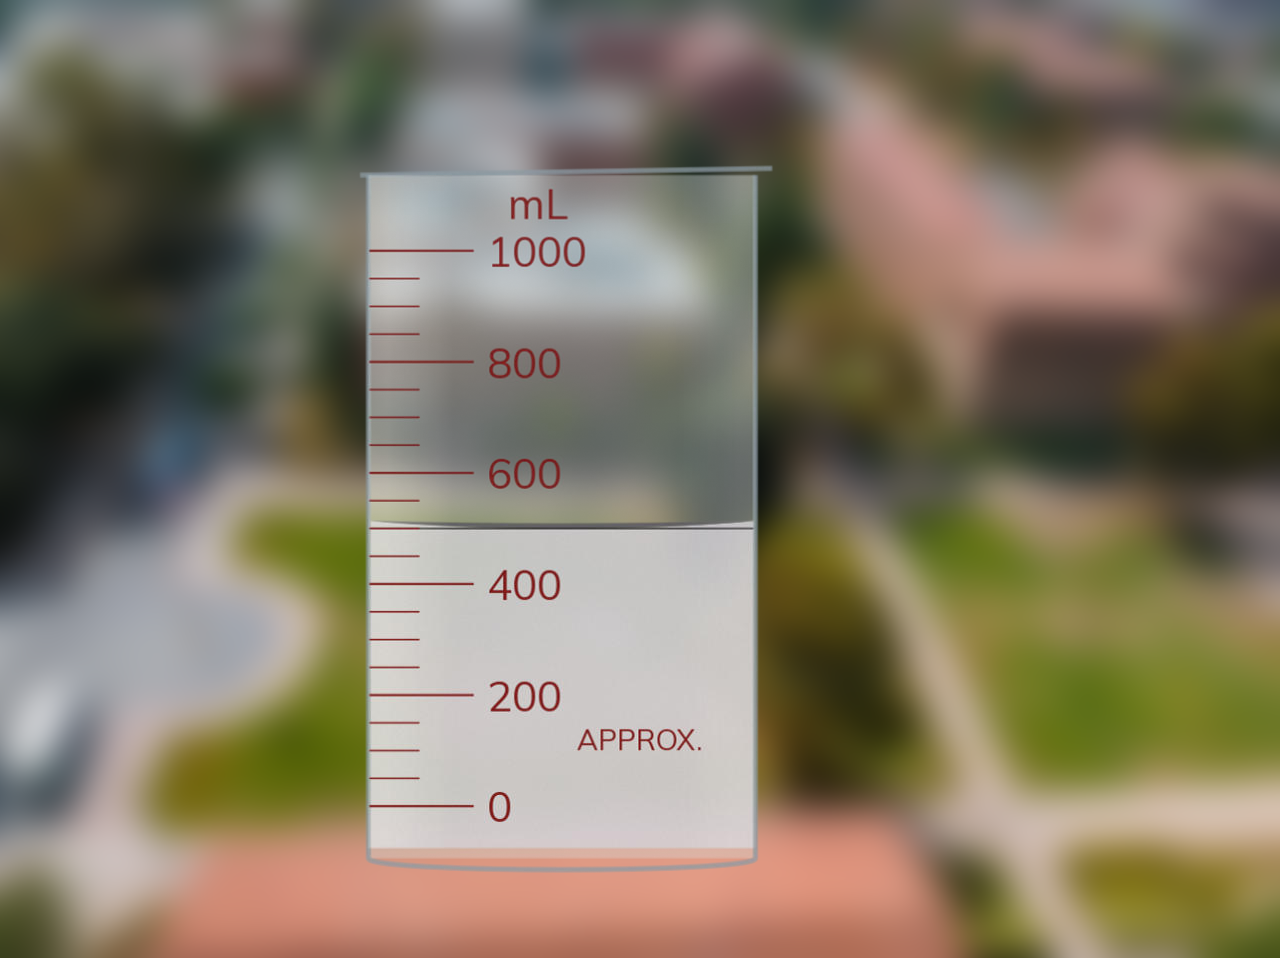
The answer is 500 mL
